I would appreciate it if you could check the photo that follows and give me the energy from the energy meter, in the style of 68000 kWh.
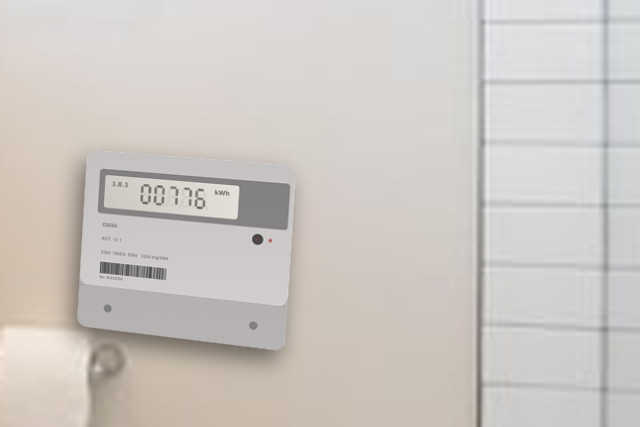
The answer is 776 kWh
